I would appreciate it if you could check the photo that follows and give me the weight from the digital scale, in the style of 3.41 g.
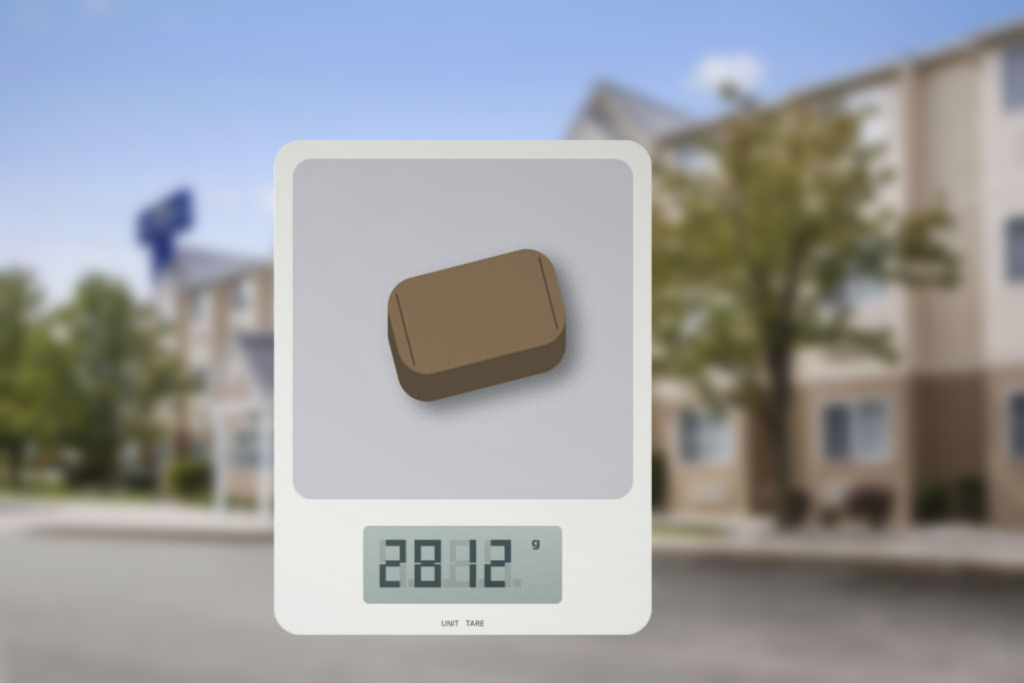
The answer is 2812 g
